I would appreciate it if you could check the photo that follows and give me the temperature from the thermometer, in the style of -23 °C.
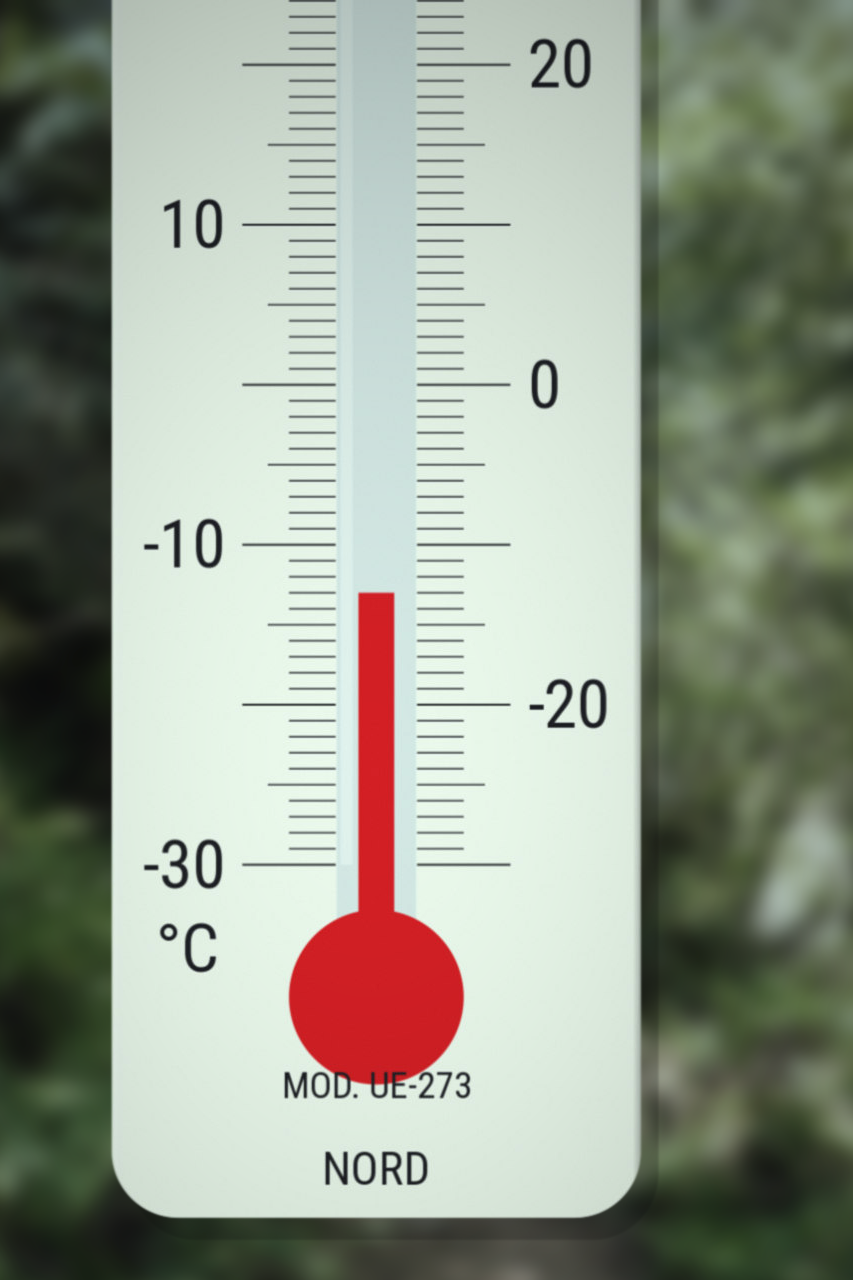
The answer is -13 °C
